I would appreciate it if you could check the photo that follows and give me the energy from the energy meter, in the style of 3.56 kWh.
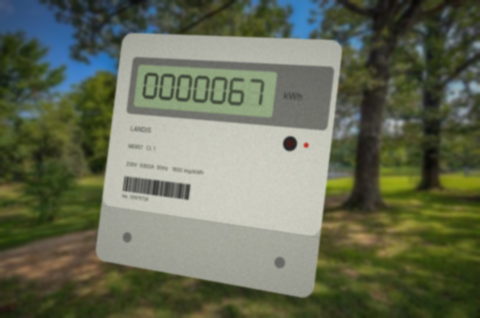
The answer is 67 kWh
